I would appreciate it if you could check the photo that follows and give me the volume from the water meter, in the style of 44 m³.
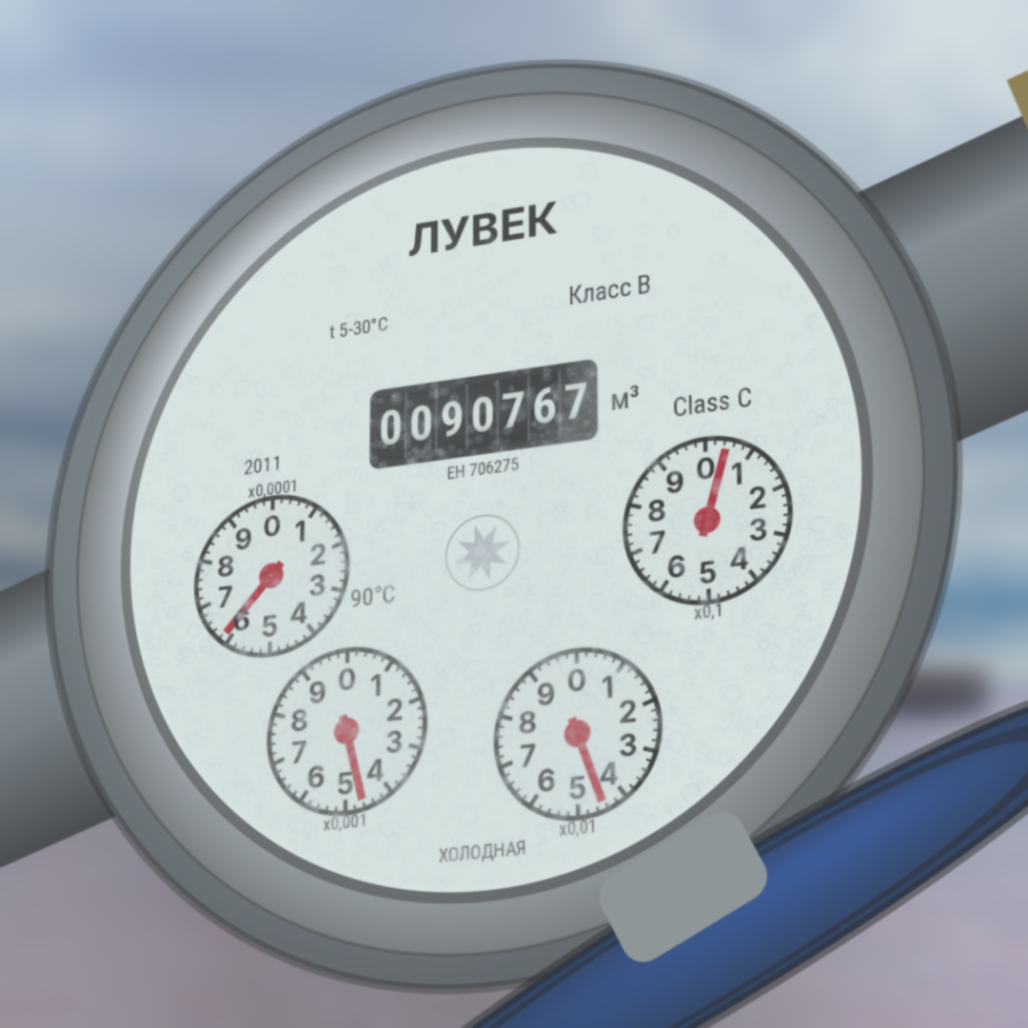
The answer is 90767.0446 m³
